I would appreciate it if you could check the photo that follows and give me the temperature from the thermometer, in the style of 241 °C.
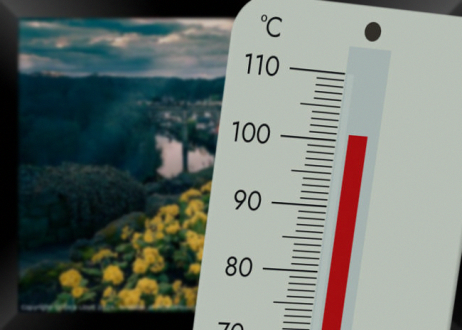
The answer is 101 °C
